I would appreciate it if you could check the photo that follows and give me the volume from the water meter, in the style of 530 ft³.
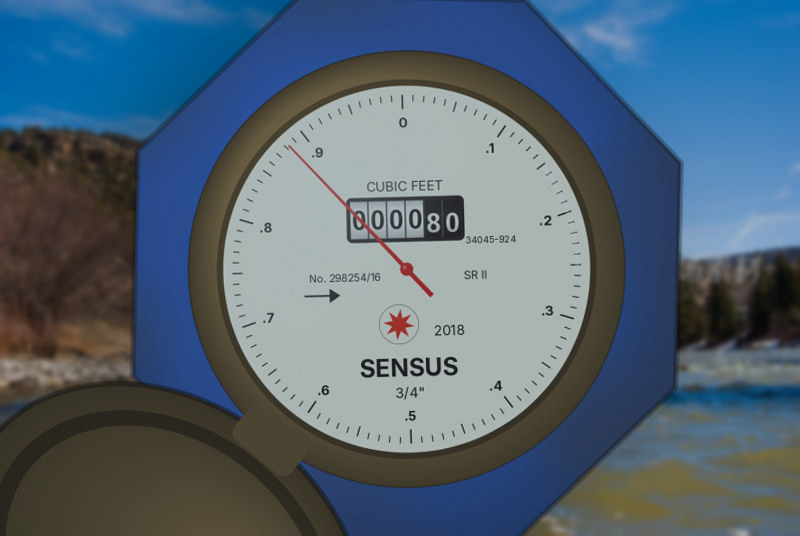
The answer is 79.88 ft³
